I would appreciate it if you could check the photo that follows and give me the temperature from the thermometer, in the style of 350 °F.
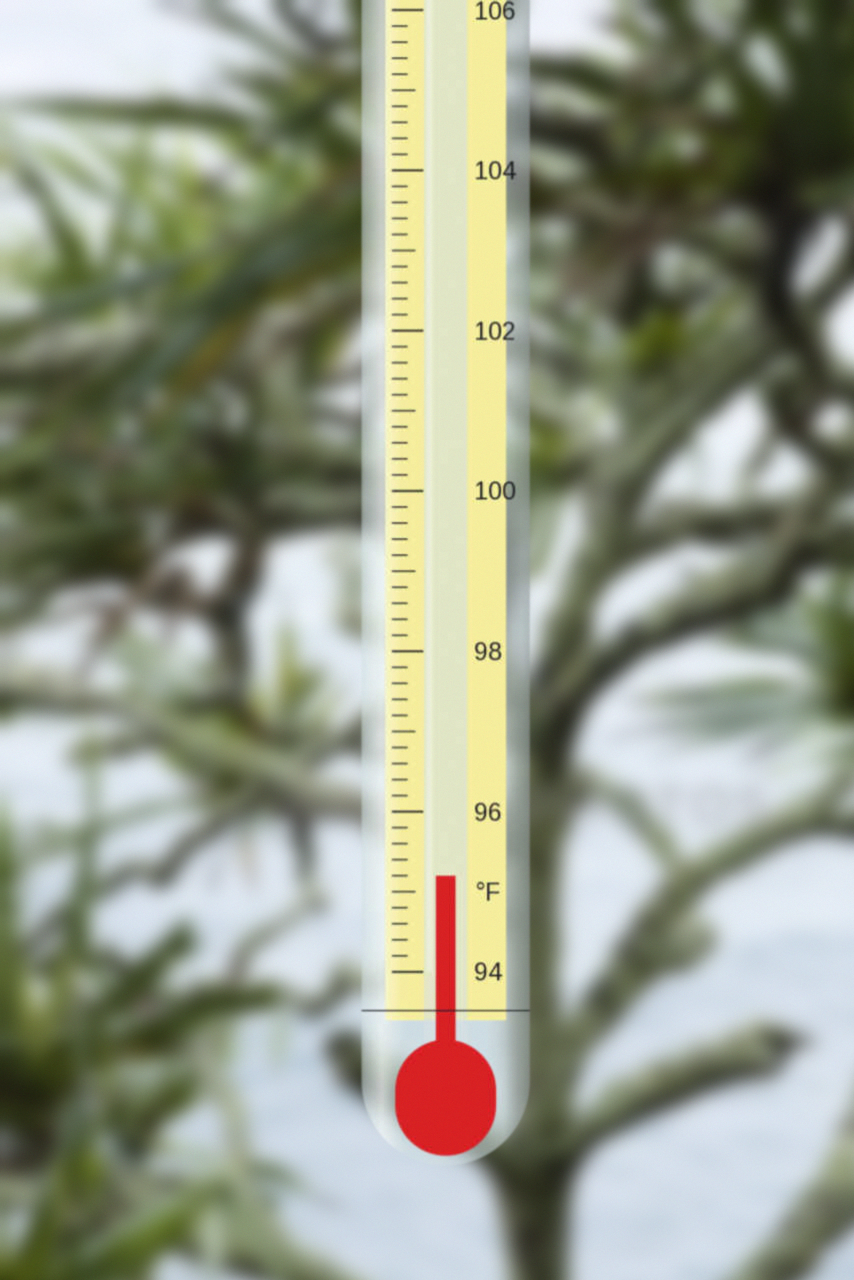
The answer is 95.2 °F
